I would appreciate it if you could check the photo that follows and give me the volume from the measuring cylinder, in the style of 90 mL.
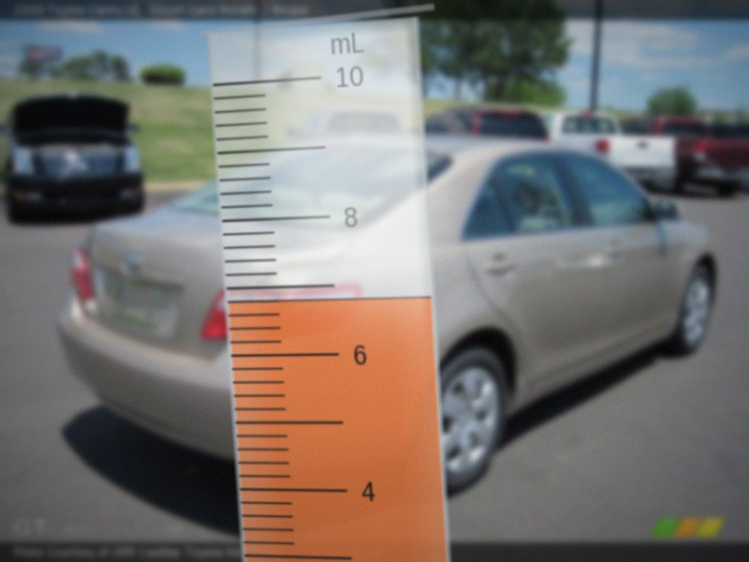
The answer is 6.8 mL
